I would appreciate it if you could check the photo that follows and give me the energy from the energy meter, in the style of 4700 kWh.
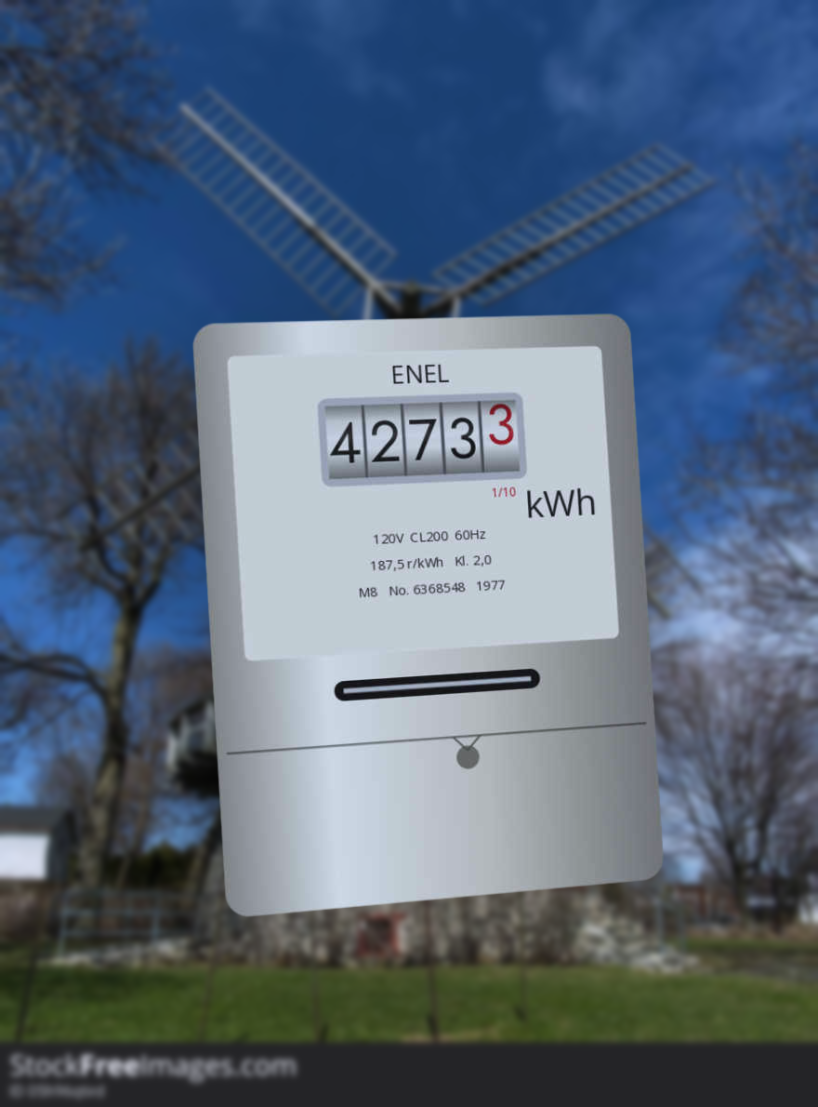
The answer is 4273.3 kWh
